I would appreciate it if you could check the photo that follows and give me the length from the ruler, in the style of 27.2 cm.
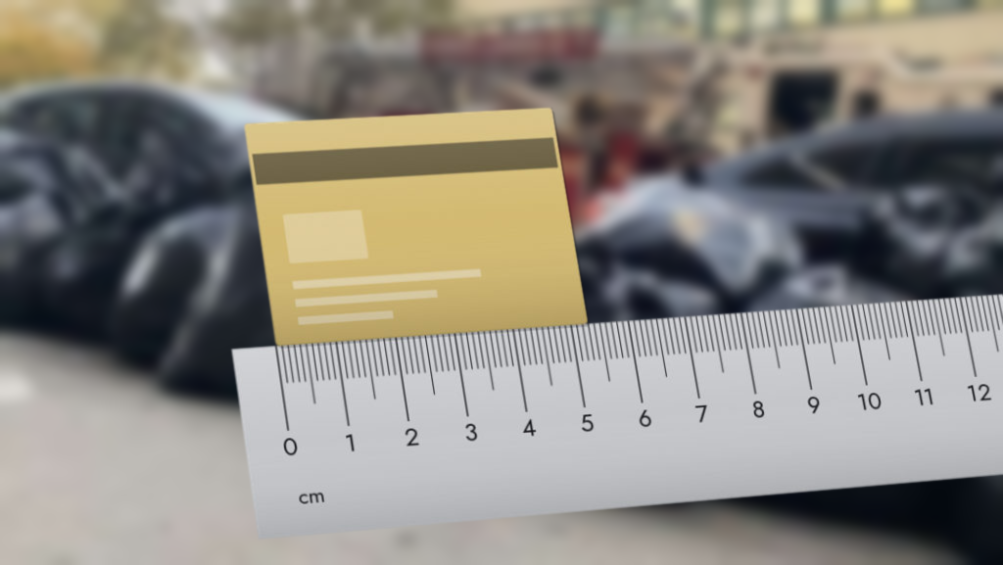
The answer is 5.3 cm
